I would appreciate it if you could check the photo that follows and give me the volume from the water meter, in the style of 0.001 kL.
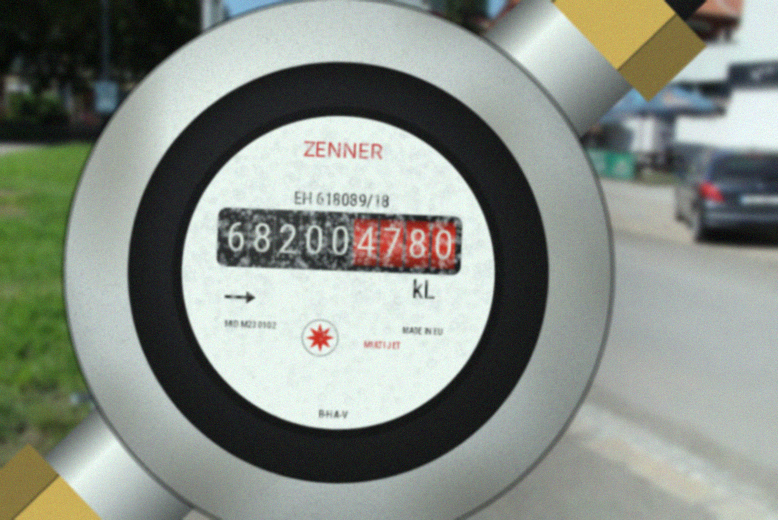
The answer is 68200.4780 kL
